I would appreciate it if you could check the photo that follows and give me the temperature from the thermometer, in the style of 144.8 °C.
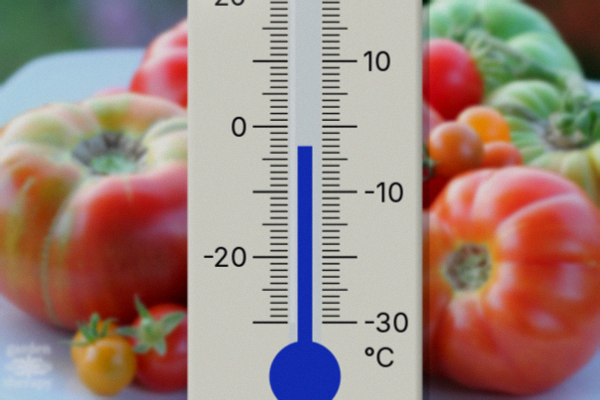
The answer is -3 °C
